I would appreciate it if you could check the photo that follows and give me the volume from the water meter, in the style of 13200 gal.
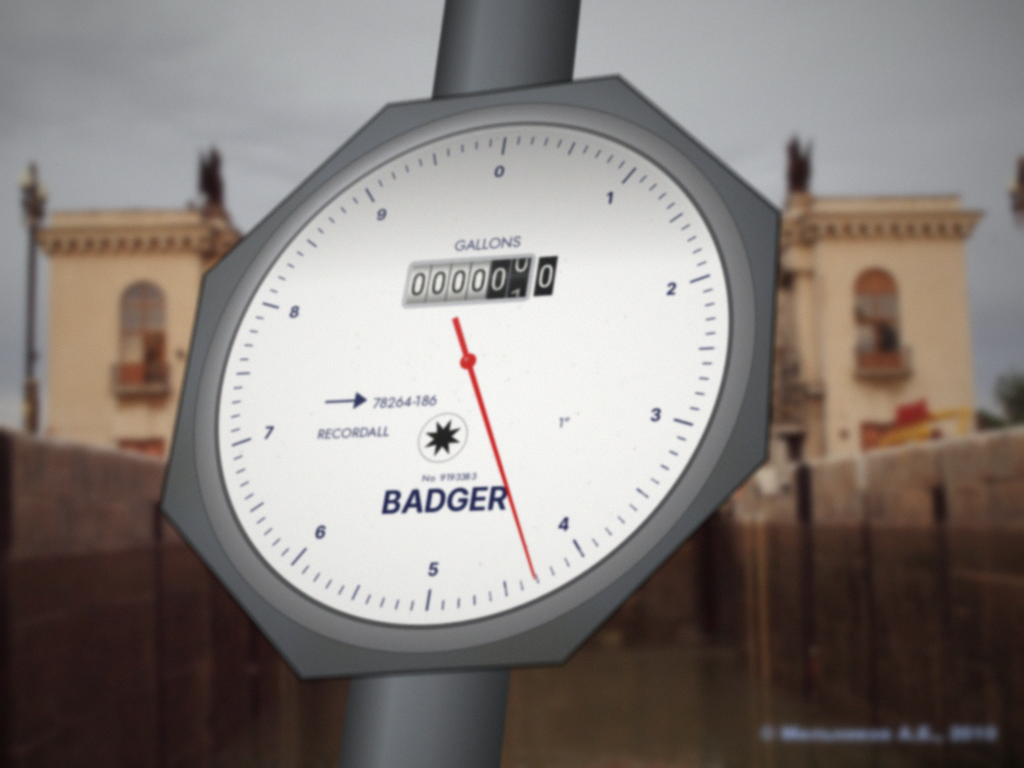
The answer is 4.3 gal
